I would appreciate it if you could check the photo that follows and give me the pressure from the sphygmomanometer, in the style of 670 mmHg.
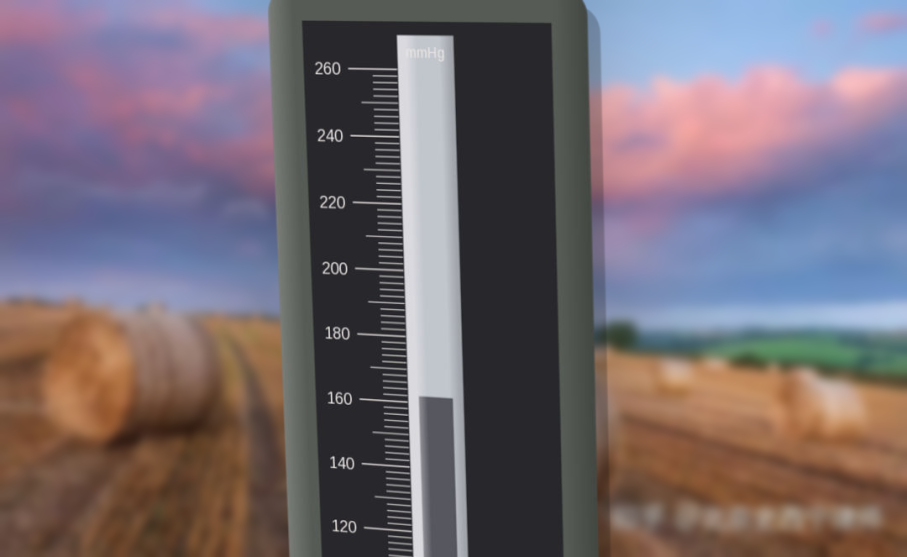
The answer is 162 mmHg
